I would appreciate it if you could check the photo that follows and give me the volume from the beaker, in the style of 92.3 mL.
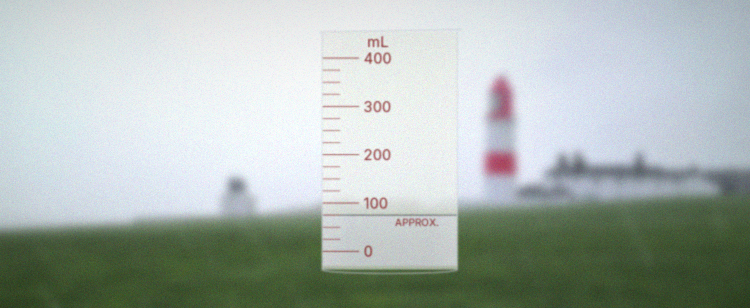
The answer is 75 mL
